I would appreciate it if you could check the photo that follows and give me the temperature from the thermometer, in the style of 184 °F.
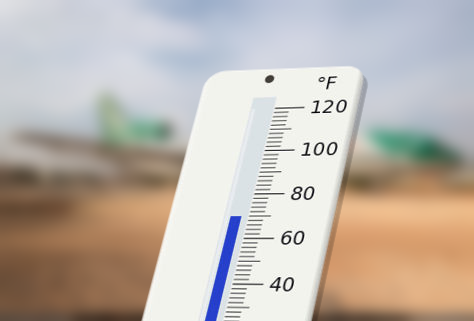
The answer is 70 °F
